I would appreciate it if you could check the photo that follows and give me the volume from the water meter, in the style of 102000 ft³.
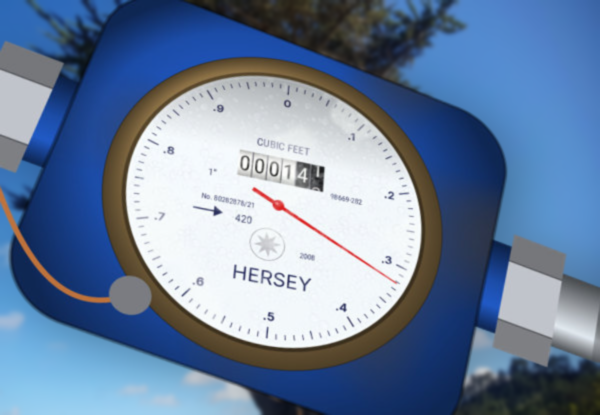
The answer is 141.32 ft³
